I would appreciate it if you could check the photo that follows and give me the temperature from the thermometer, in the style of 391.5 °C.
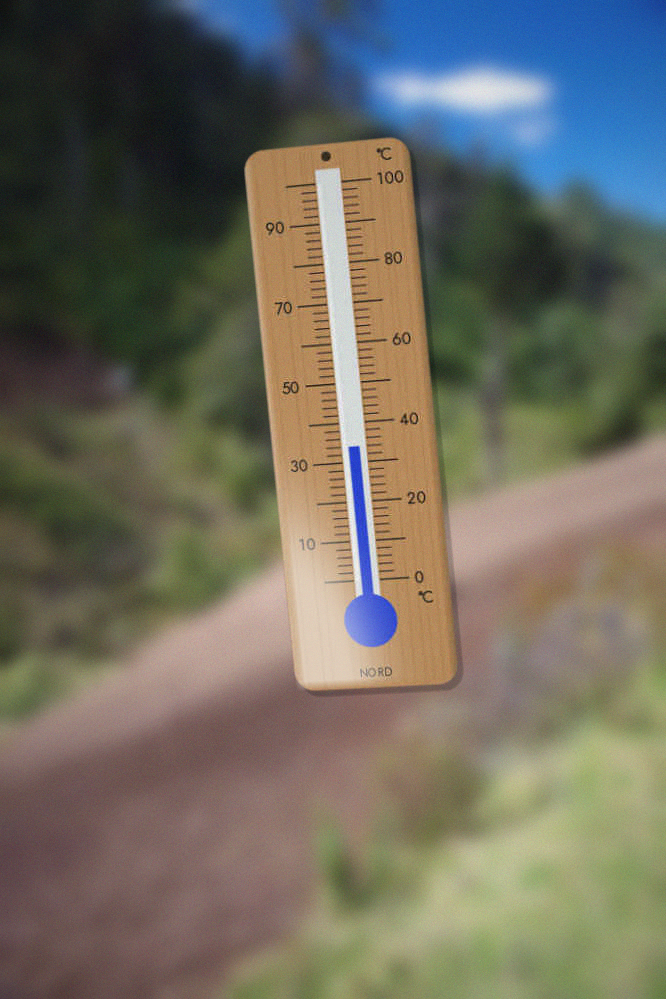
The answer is 34 °C
